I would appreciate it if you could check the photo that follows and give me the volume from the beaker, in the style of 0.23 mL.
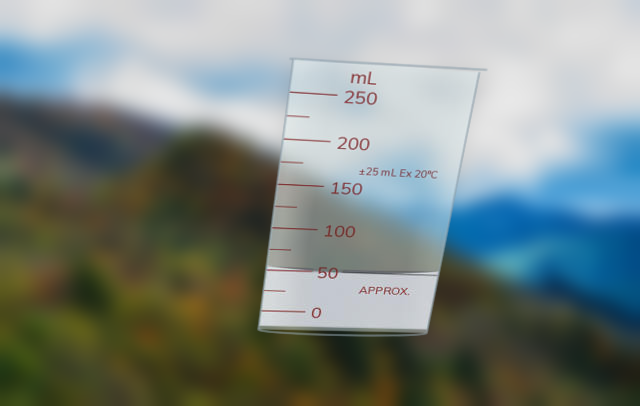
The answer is 50 mL
